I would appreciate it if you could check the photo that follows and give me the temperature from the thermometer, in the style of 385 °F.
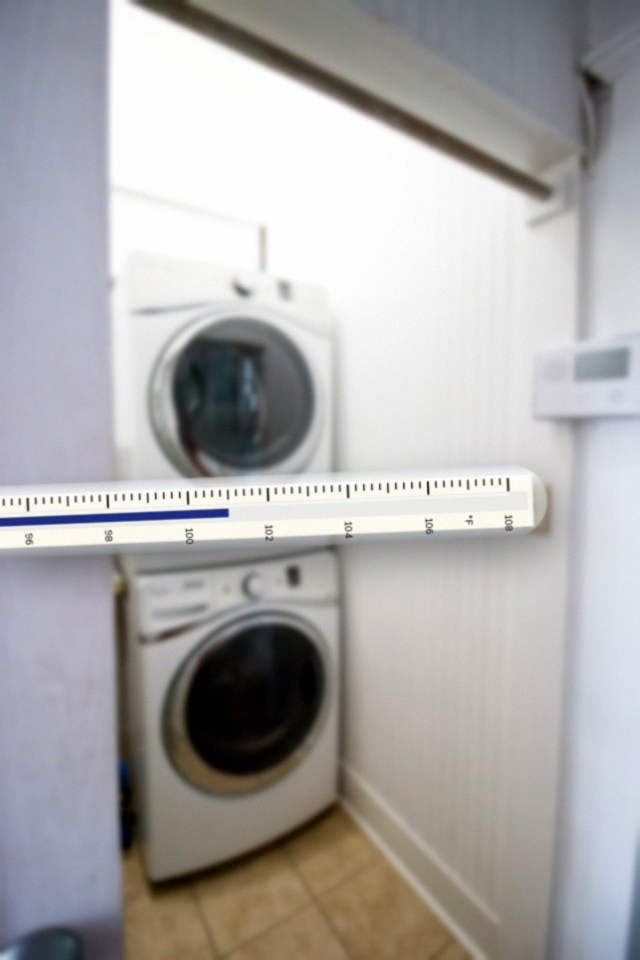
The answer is 101 °F
